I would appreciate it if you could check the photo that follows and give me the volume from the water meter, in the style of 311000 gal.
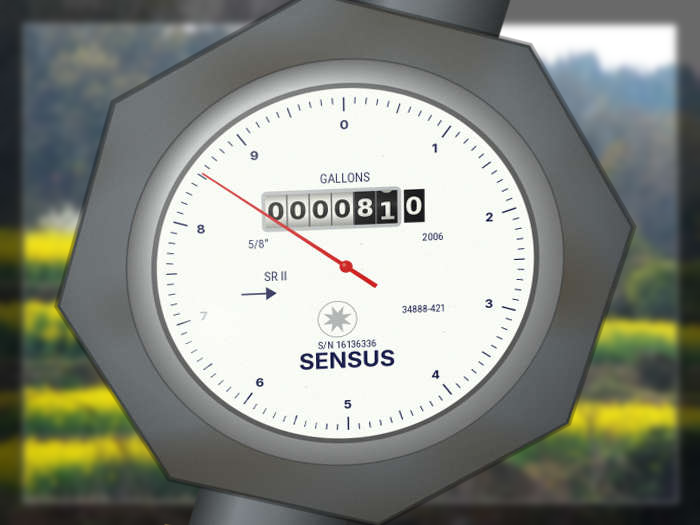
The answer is 808.5 gal
